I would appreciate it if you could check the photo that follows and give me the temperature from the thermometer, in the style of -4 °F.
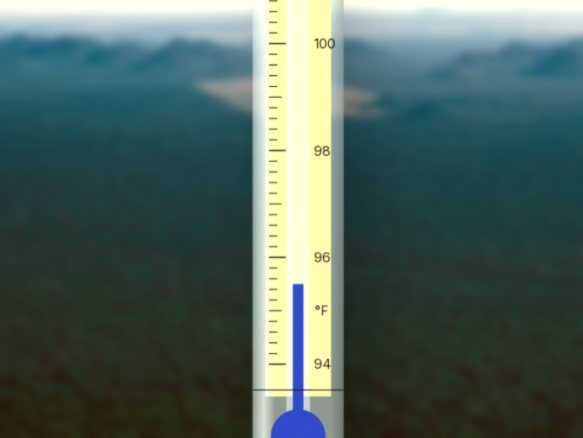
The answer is 95.5 °F
